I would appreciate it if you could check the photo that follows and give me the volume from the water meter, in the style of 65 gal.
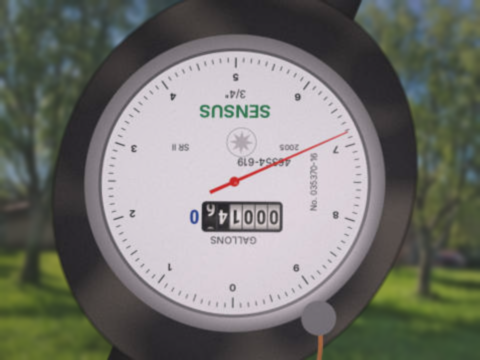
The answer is 1456.8 gal
